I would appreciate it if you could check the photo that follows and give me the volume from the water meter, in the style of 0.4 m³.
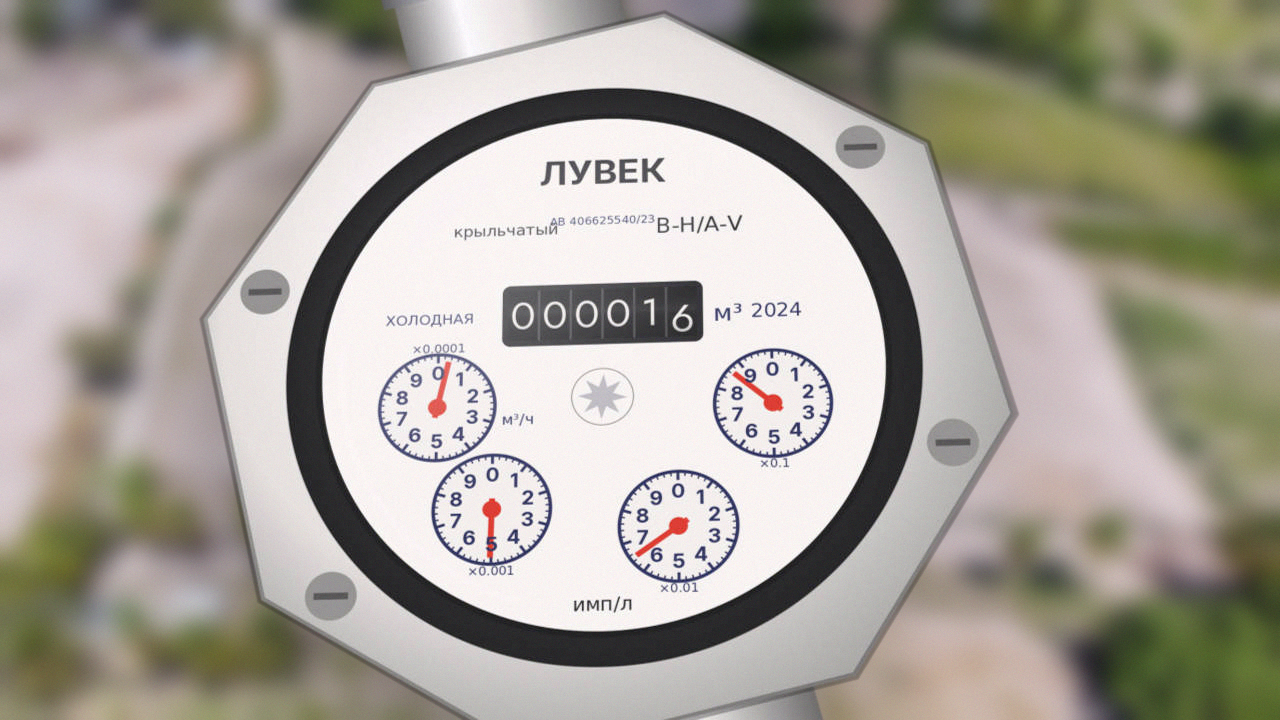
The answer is 15.8650 m³
